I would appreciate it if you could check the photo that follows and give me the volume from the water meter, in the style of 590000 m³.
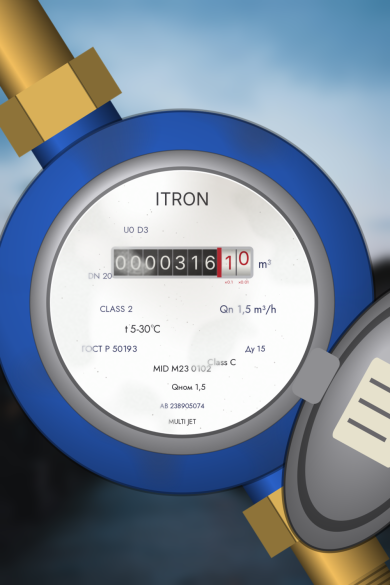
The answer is 316.10 m³
